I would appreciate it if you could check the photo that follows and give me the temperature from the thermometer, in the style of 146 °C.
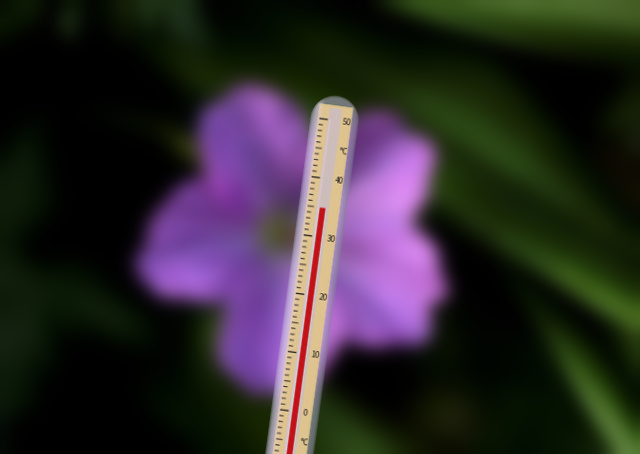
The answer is 35 °C
